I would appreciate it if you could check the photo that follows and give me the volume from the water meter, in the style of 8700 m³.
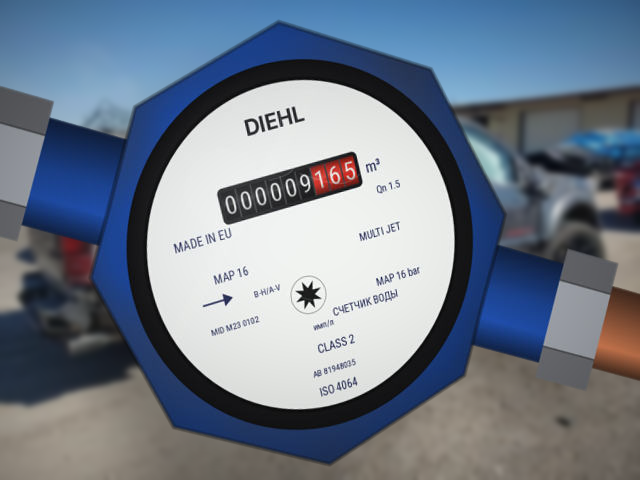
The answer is 9.165 m³
